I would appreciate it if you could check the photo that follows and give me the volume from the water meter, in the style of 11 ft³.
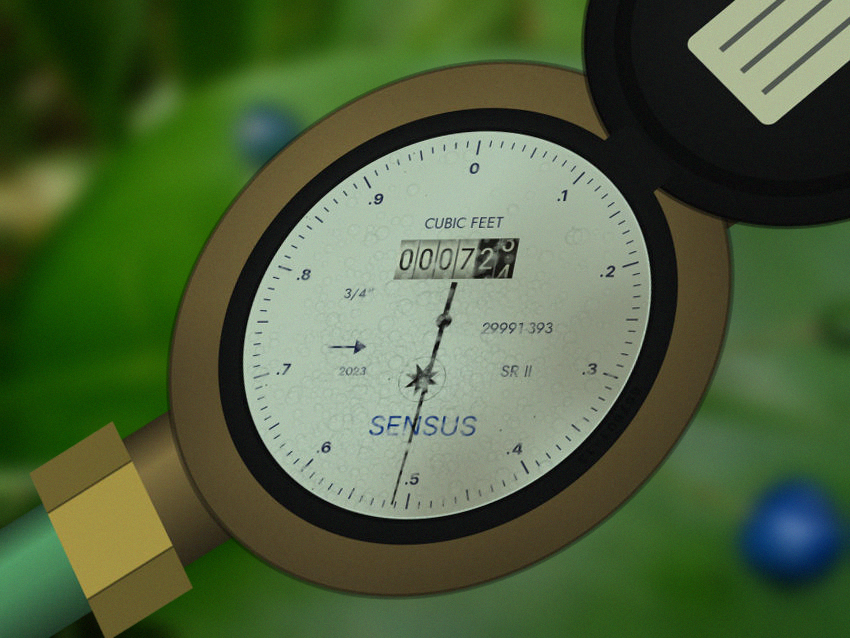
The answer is 723.51 ft³
